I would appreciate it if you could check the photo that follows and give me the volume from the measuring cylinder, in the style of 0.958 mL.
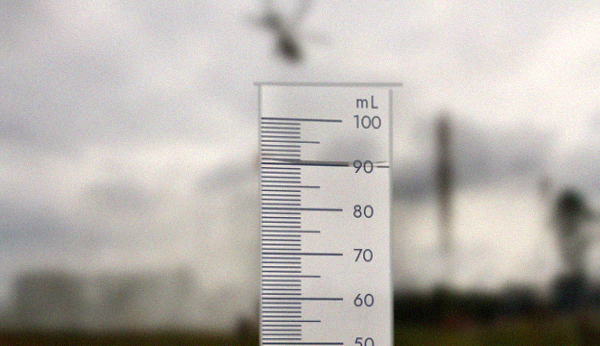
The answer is 90 mL
